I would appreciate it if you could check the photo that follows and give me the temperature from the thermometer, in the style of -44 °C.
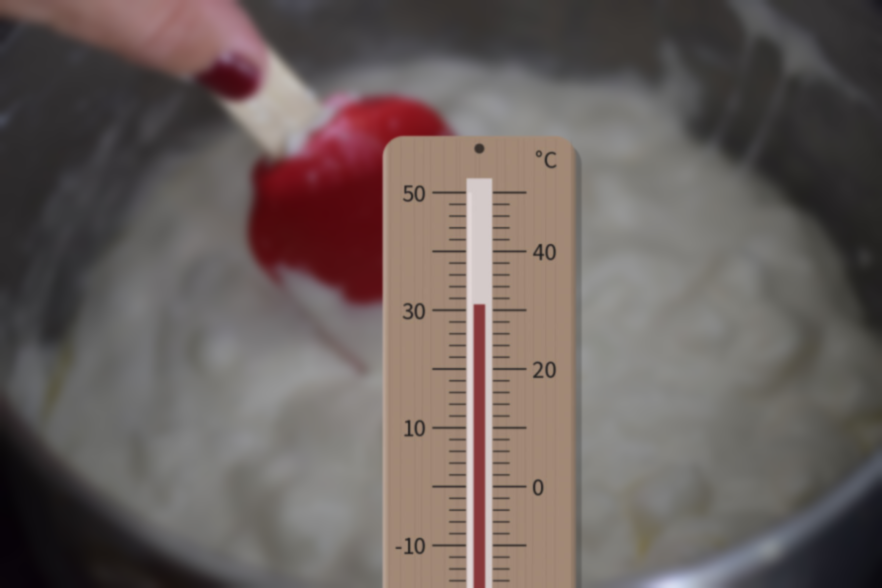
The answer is 31 °C
